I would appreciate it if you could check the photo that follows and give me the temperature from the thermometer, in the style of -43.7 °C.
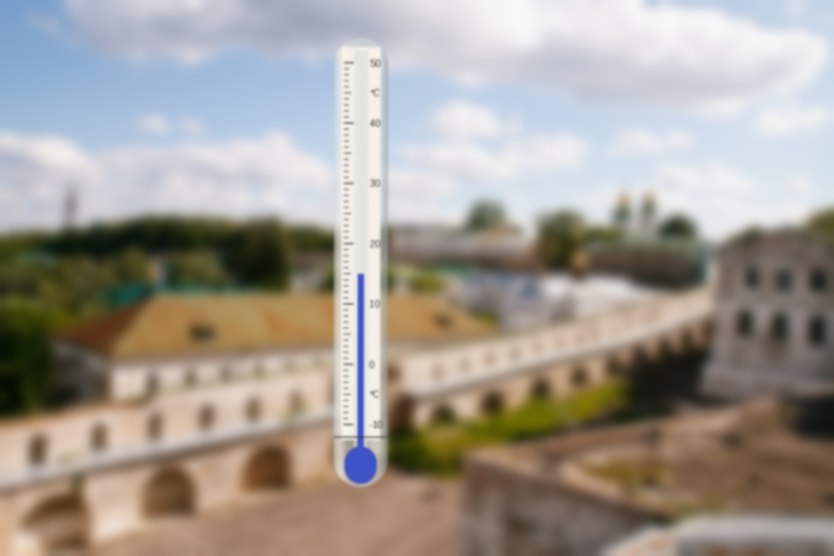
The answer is 15 °C
